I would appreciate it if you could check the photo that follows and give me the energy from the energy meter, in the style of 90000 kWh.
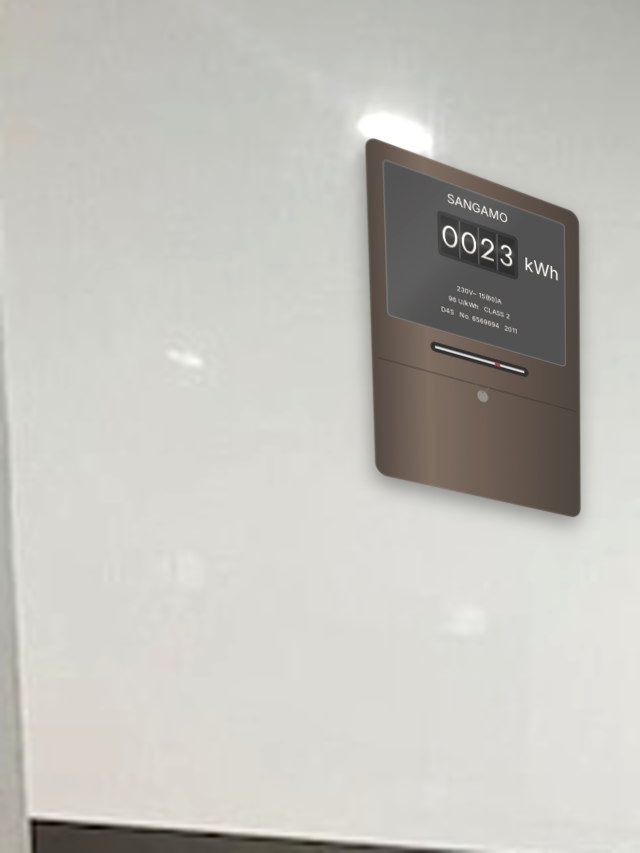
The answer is 23 kWh
